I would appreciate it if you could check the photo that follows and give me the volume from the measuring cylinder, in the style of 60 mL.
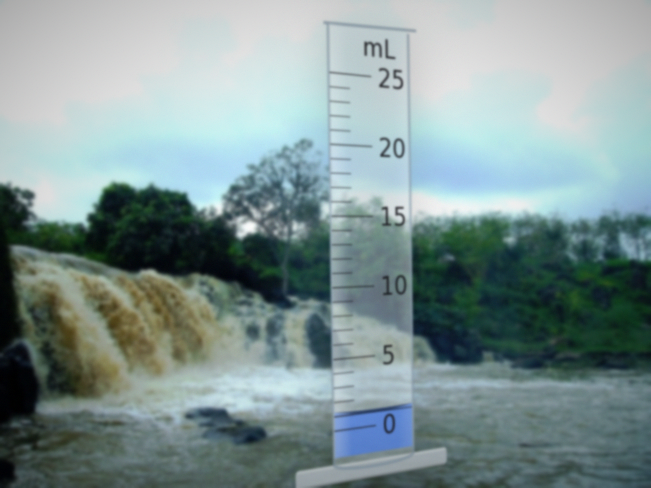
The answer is 1 mL
